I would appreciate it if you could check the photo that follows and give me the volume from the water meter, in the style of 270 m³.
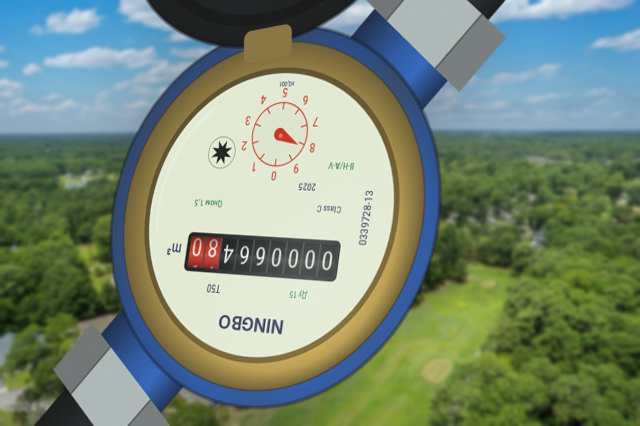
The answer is 664.798 m³
